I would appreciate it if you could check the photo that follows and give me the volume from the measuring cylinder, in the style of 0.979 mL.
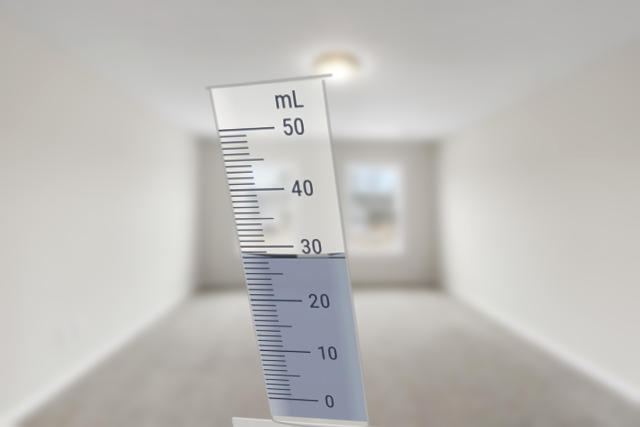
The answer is 28 mL
